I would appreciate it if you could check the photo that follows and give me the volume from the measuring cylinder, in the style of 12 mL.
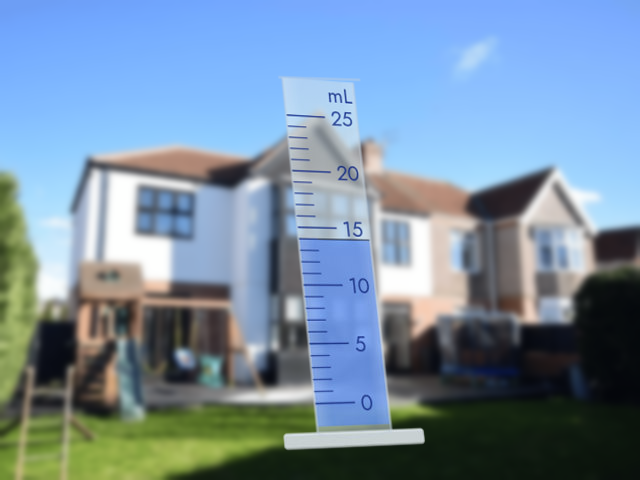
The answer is 14 mL
